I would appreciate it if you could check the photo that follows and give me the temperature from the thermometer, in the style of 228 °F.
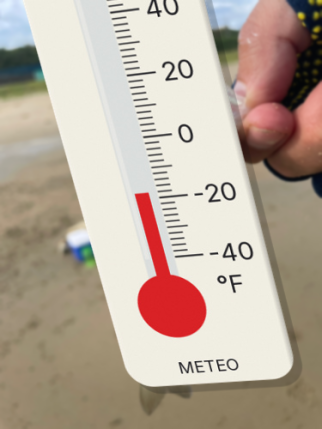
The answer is -18 °F
